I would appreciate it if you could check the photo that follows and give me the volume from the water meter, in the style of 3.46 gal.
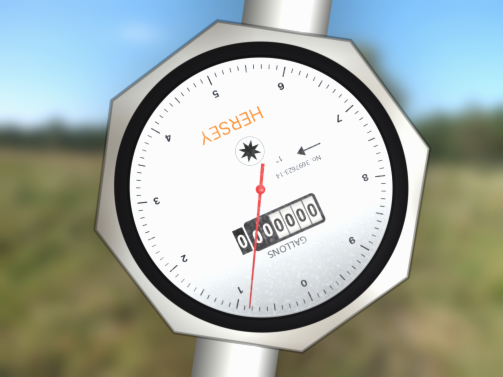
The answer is 0.8 gal
